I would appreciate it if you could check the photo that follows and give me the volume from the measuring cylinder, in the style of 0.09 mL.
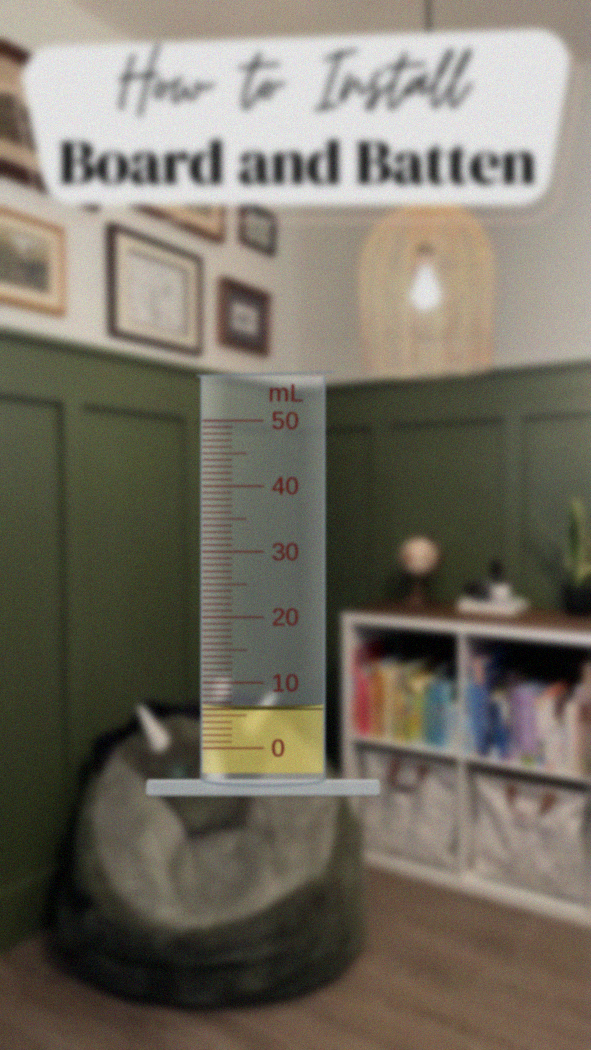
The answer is 6 mL
